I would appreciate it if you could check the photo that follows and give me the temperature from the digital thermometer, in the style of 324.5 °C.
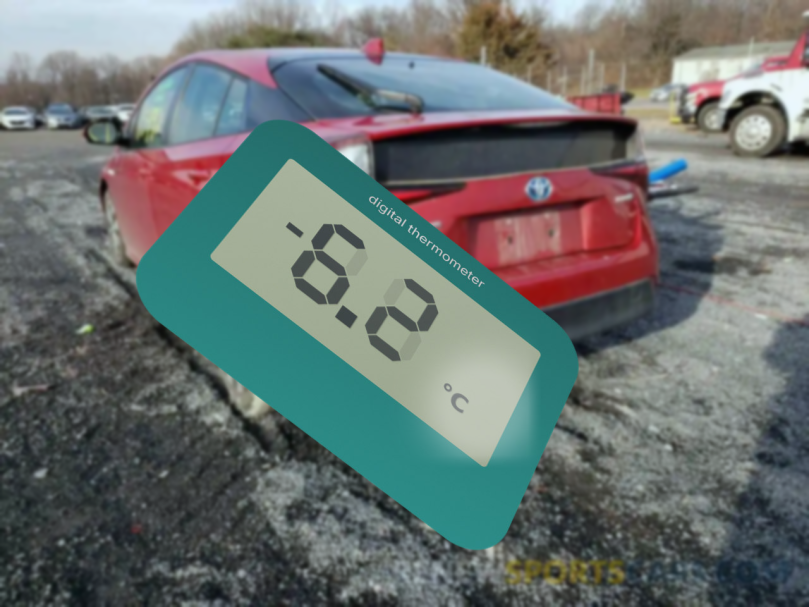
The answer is -6.2 °C
